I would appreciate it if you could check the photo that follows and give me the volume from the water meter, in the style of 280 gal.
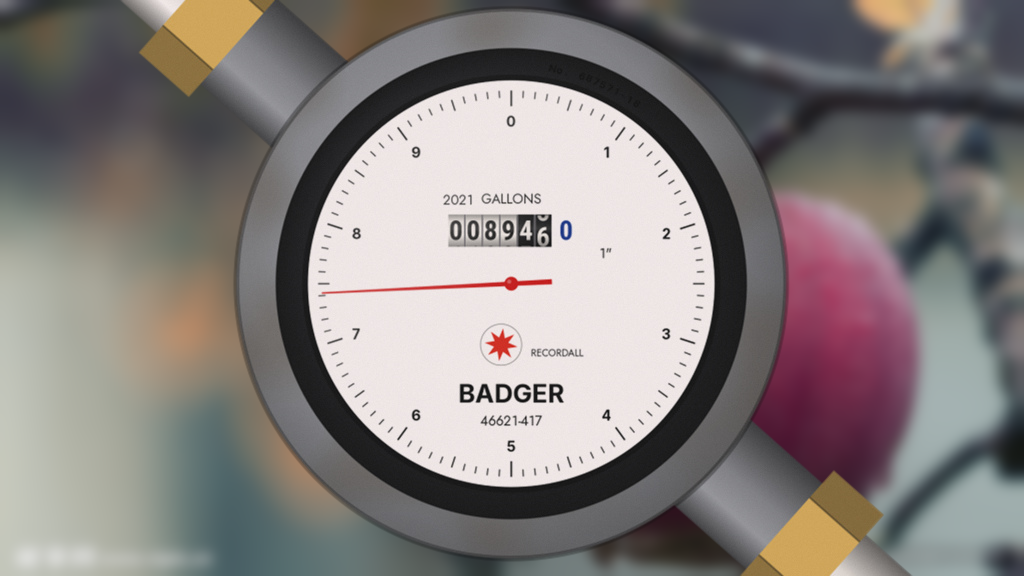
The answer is 89457.4 gal
